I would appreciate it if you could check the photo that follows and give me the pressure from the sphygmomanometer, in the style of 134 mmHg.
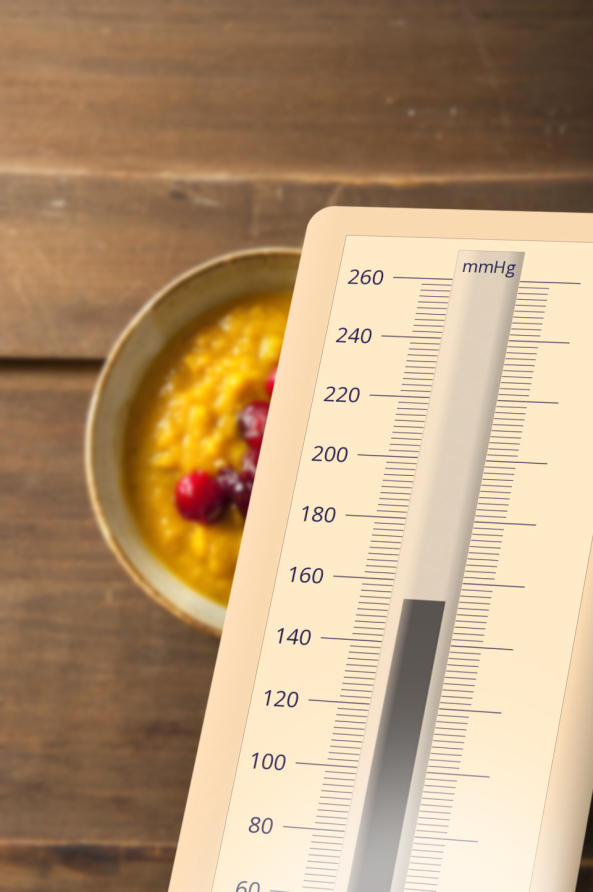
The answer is 154 mmHg
